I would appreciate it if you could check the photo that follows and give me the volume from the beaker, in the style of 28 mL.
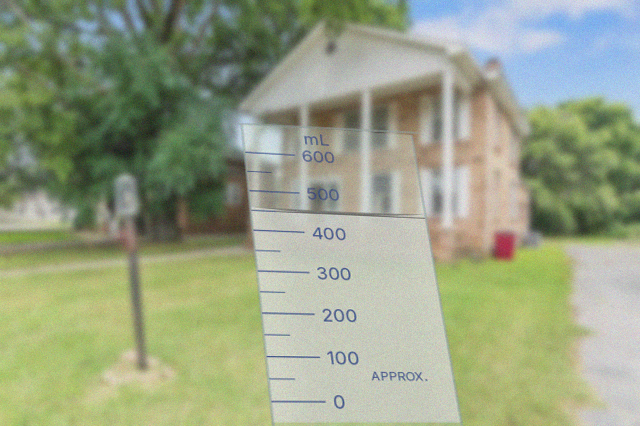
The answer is 450 mL
